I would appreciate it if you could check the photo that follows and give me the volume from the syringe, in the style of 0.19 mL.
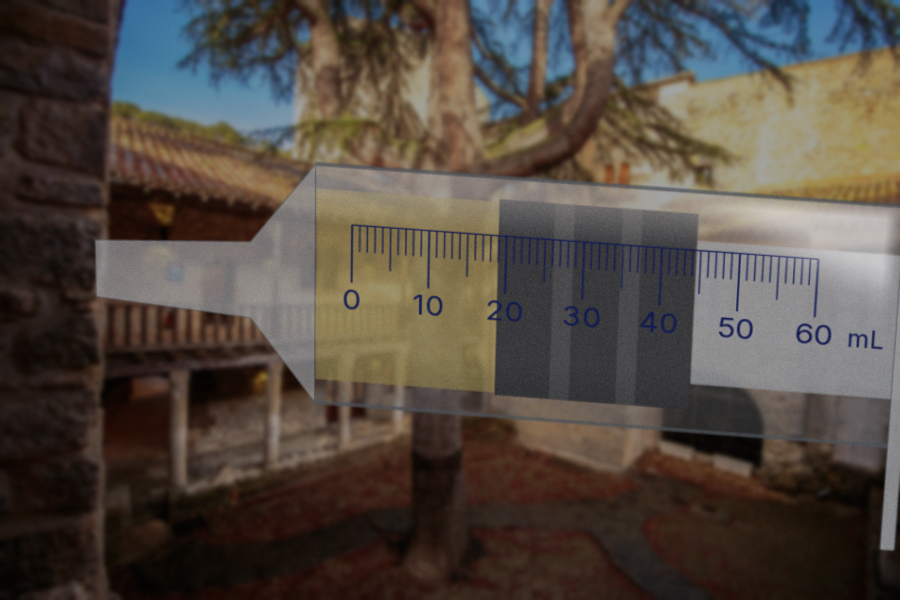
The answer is 19 mL
